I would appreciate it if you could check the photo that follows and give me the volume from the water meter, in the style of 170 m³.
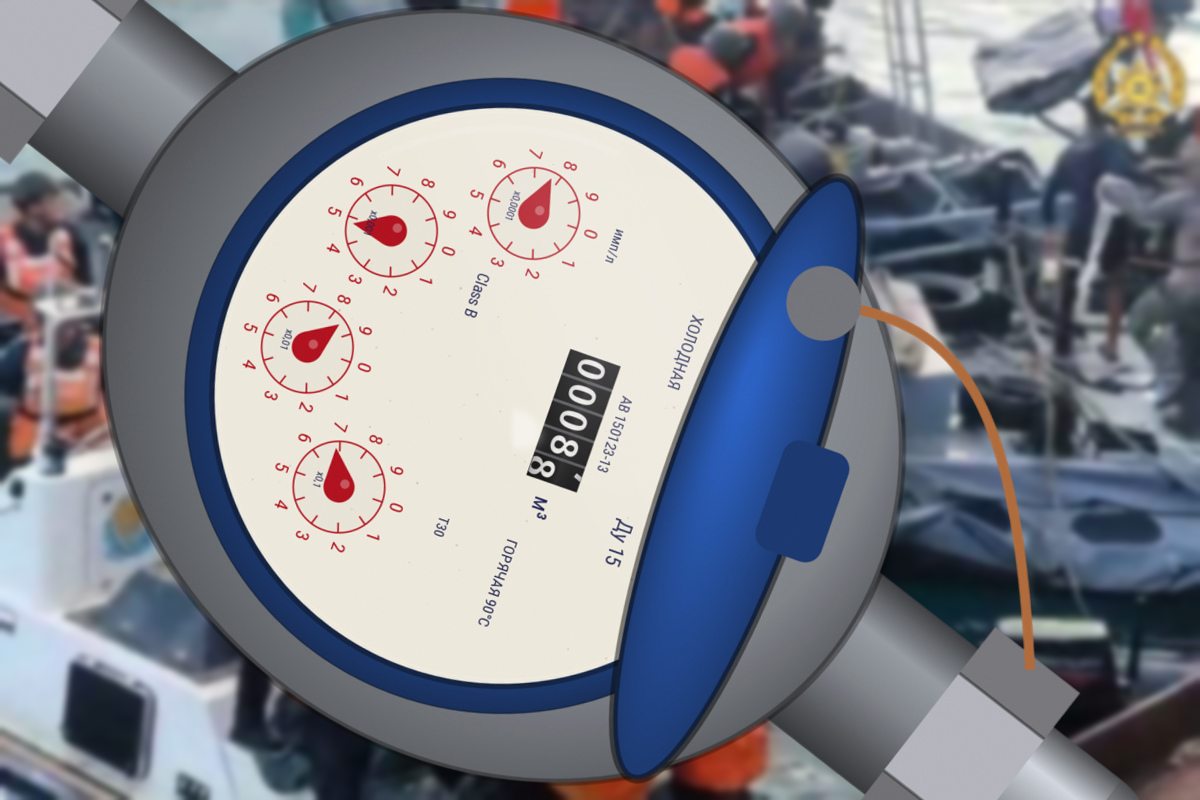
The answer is 87.6847 m³
